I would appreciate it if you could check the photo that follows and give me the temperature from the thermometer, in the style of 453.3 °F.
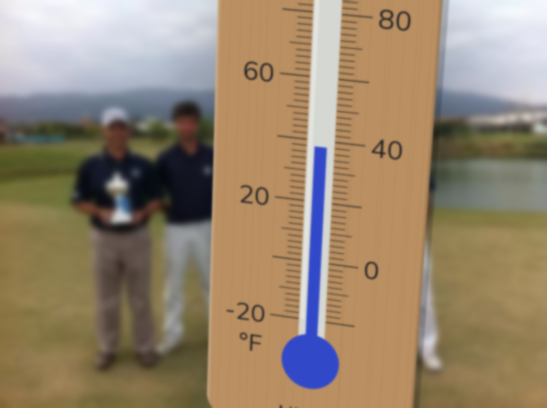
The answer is 38 °F
